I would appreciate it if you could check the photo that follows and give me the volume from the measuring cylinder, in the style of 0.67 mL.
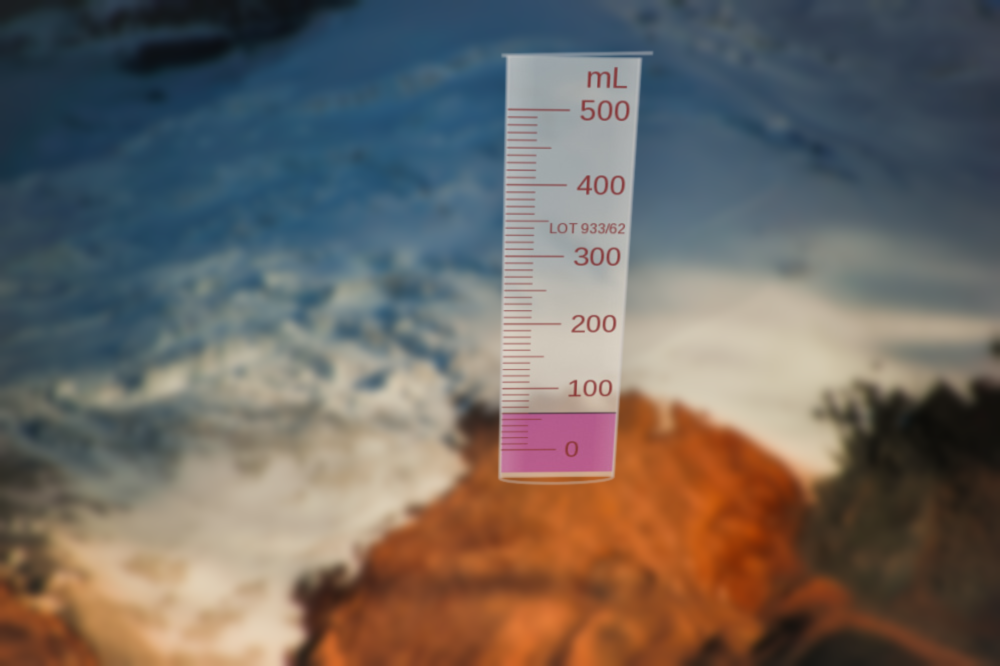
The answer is 60 mL
